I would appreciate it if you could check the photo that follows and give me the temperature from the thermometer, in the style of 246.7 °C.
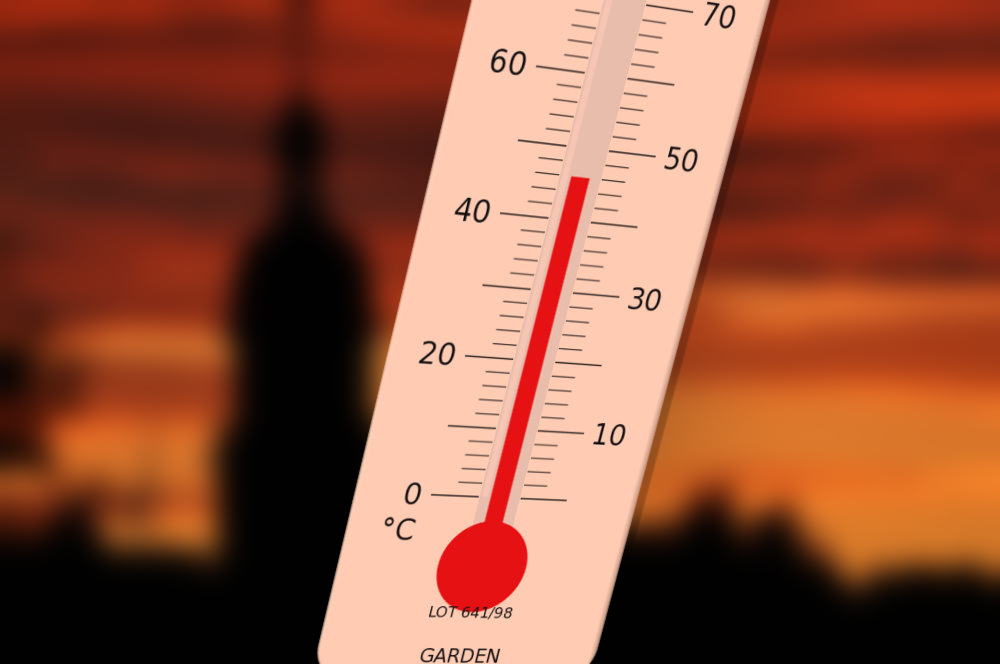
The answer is 46 °C
